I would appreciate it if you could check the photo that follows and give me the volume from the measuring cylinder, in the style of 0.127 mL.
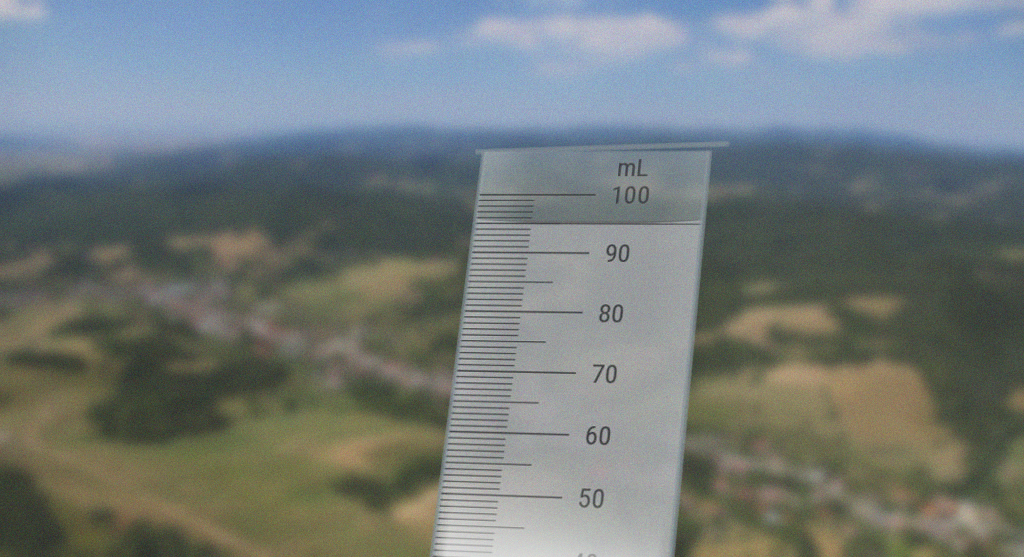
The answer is 95 mL
